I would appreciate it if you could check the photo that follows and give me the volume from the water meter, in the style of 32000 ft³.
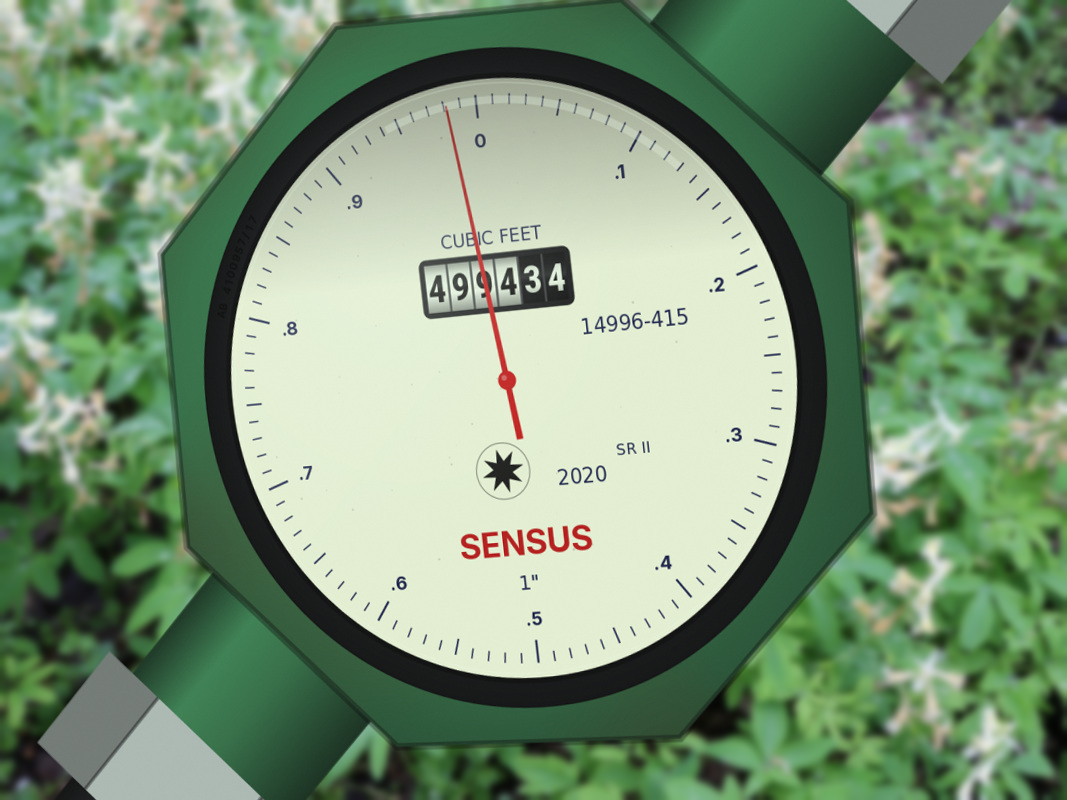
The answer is 499433.98 ft³
